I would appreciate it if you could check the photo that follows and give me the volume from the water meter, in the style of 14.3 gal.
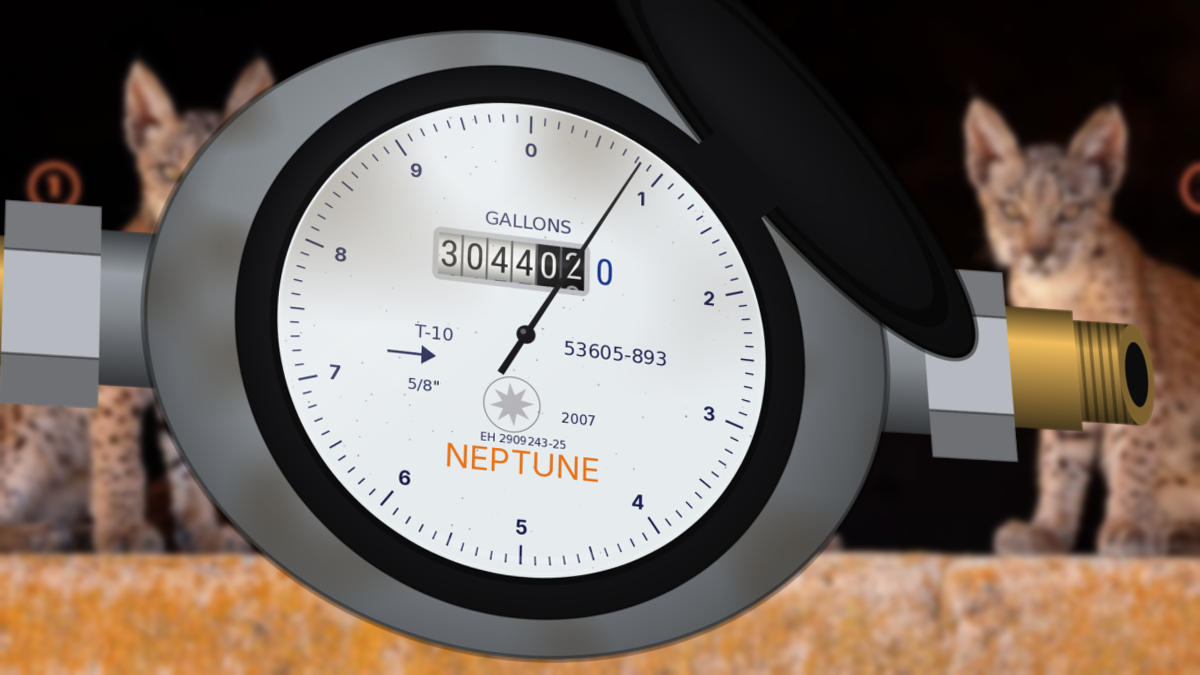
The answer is 3044020.8 gal
